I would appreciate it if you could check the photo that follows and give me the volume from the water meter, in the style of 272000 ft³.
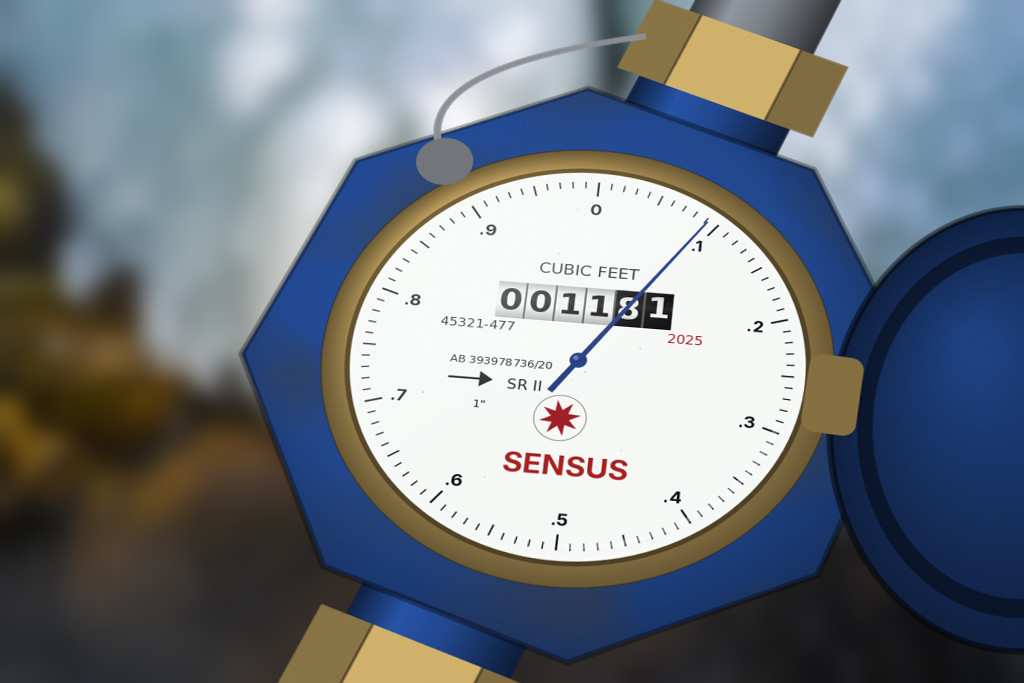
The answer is 1181.09 ft³
